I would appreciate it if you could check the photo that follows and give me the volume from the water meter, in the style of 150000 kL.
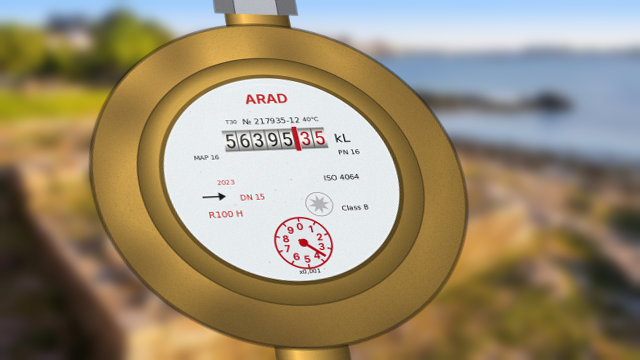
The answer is 56395.353 kL
